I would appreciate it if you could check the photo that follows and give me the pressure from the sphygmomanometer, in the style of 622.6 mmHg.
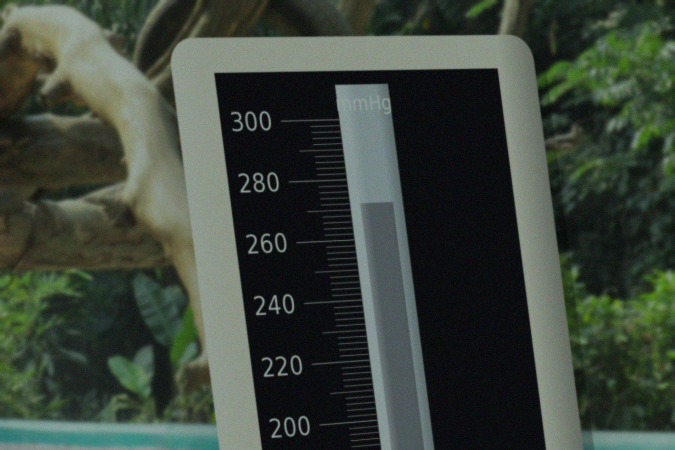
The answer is 272 mmHg
